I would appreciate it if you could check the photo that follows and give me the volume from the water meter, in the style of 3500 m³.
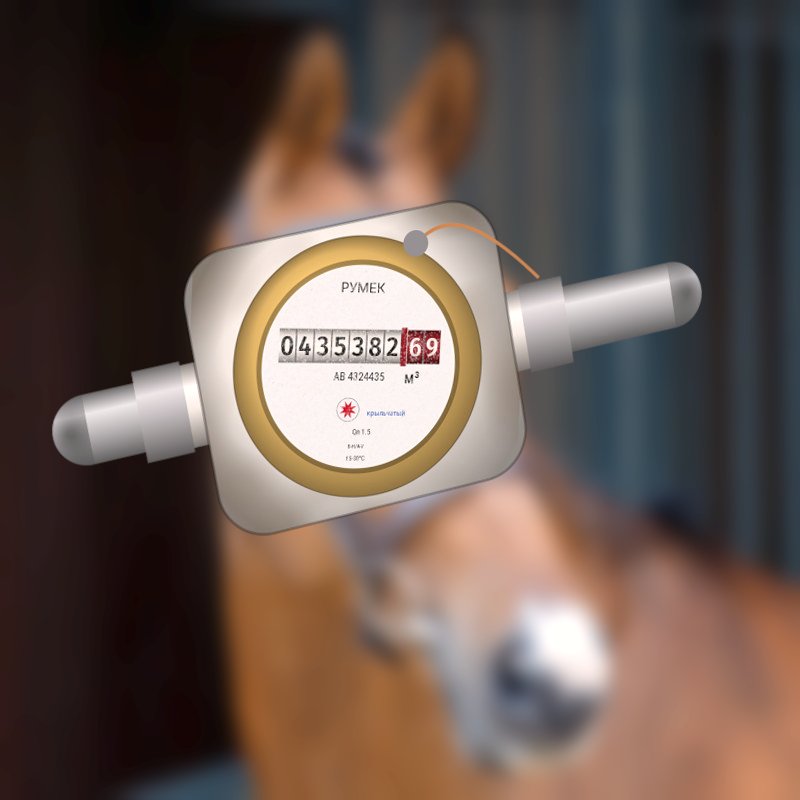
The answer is 435382.69 m³
